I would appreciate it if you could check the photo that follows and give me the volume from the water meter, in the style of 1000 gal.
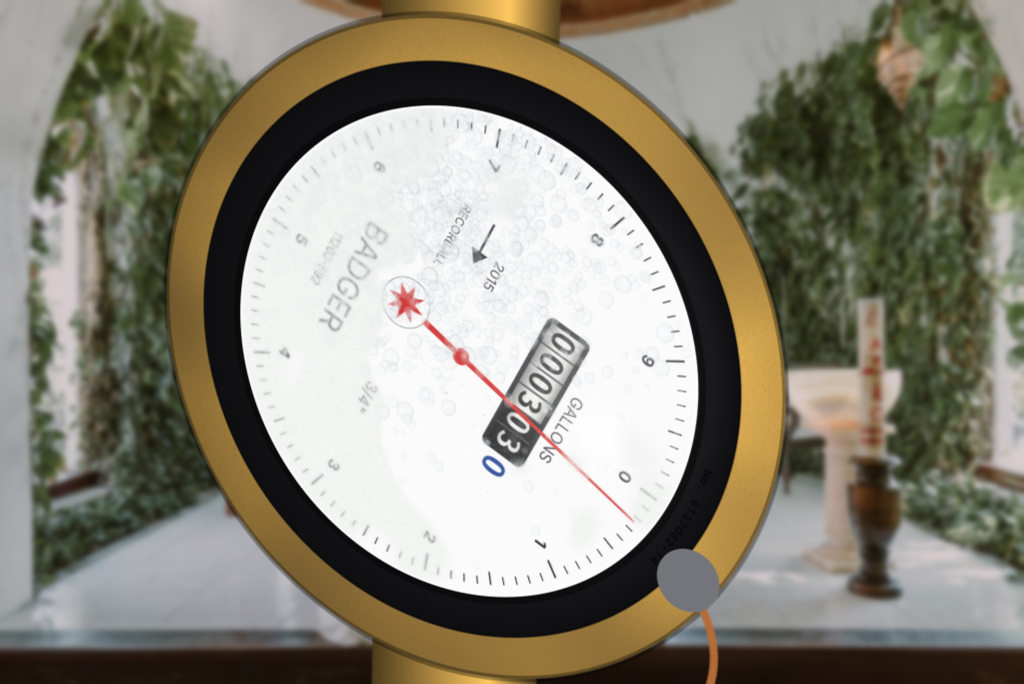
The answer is 3030.2 gal
